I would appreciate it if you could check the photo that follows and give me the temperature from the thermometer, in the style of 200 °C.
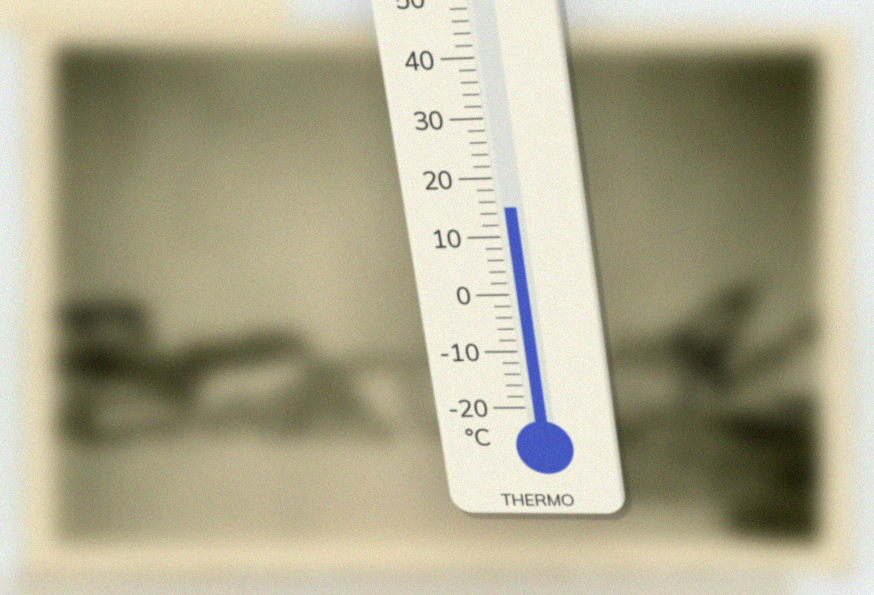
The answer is 15 °C
